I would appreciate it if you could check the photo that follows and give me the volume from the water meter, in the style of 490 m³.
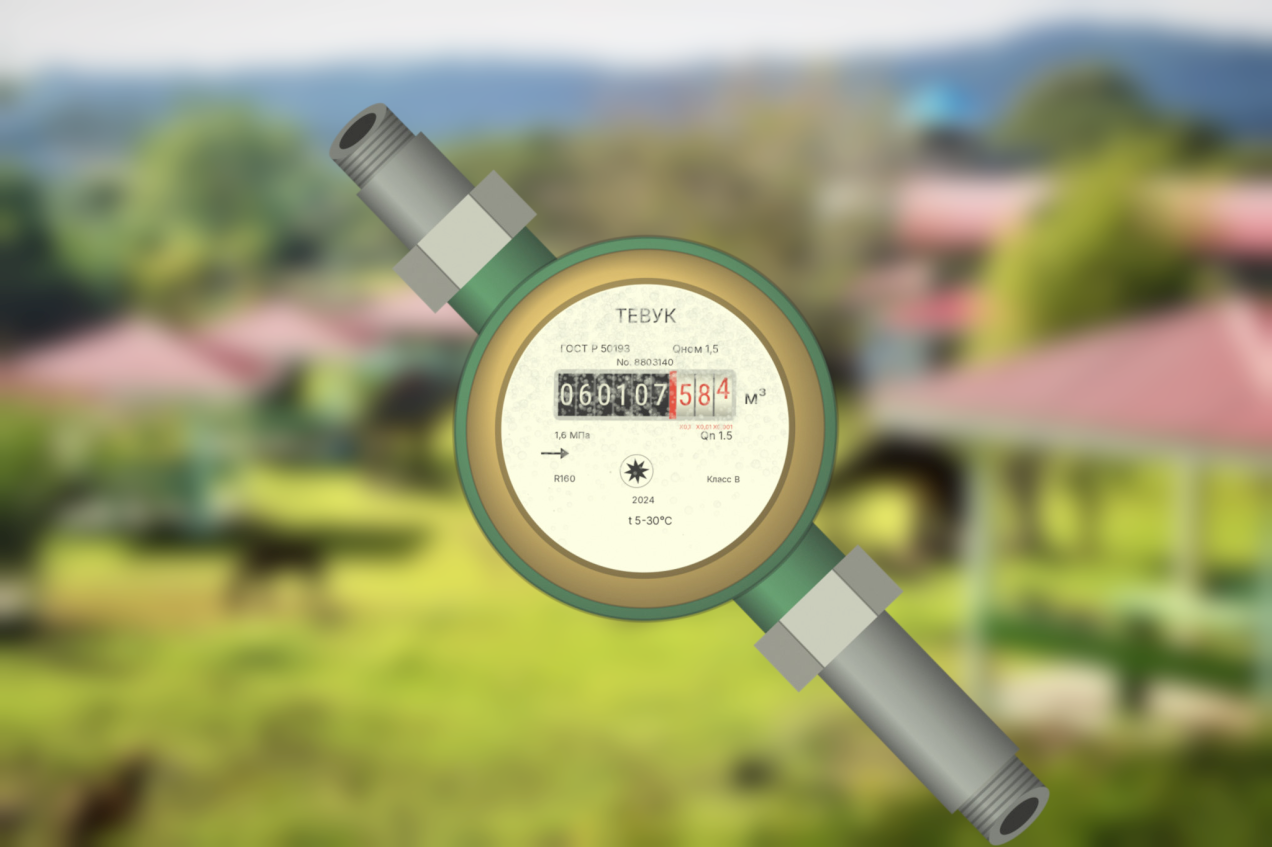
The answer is 60107.584 m³
